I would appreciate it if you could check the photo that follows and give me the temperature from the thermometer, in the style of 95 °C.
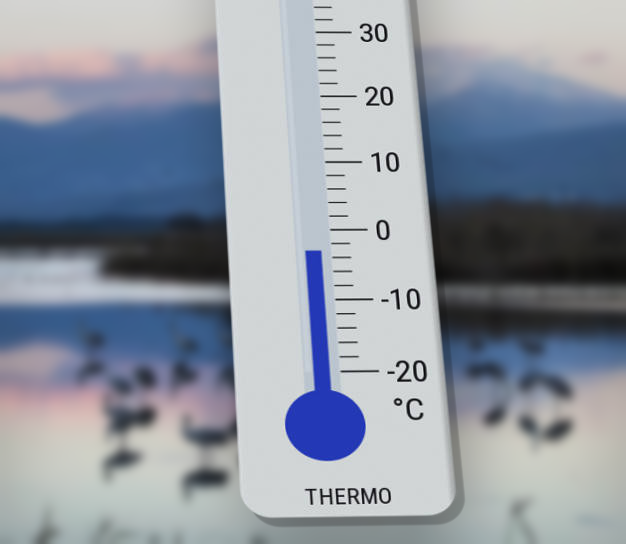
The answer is -3 °C
